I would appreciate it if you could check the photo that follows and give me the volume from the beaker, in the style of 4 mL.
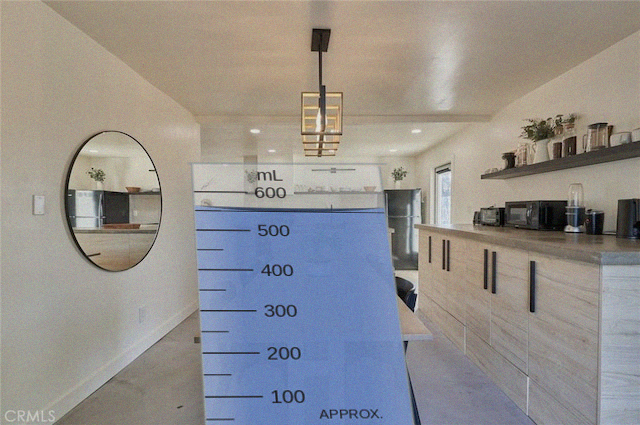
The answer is 550 mL
